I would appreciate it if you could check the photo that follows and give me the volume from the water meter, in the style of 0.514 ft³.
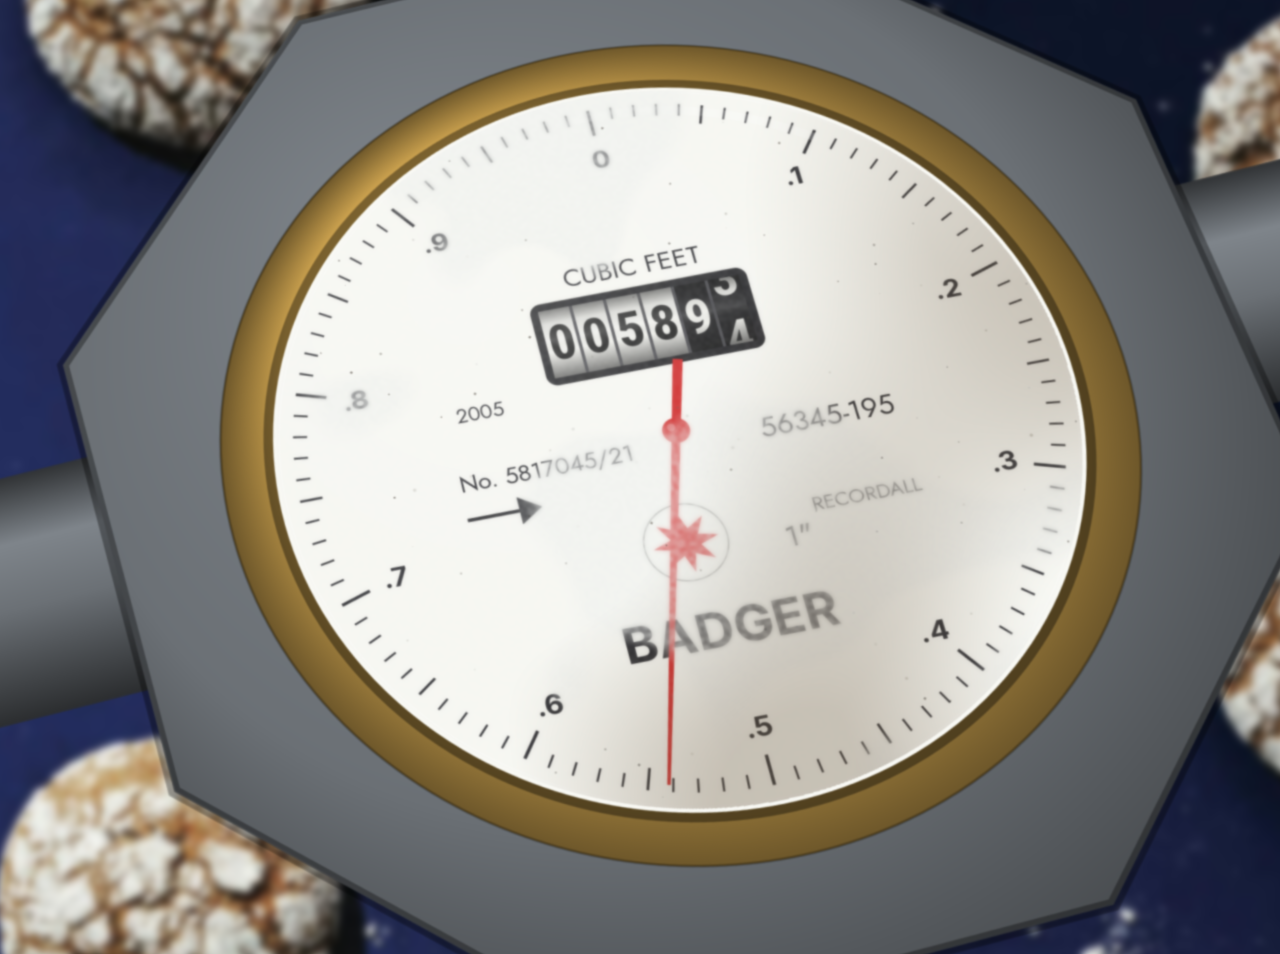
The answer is 5893.54 ft³
